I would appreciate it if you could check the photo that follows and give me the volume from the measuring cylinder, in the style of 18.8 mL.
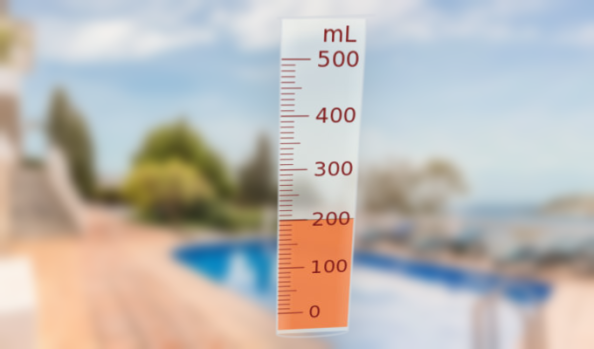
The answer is 200 mL
